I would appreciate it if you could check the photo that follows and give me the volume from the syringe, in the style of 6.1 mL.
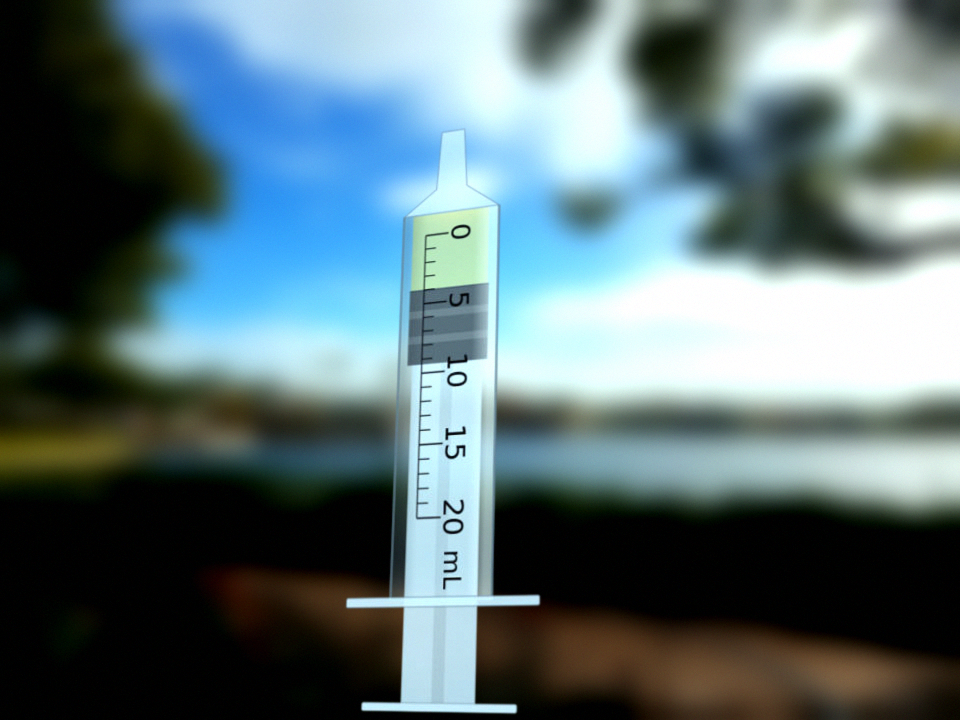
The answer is 4 mL
